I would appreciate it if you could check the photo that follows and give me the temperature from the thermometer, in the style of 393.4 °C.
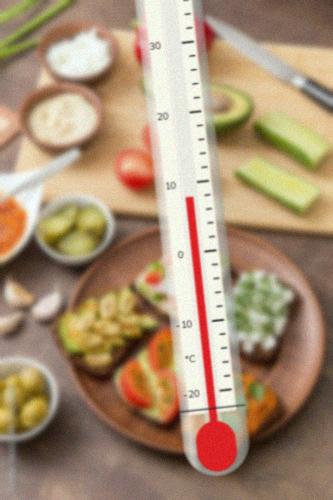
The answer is 8 °C
